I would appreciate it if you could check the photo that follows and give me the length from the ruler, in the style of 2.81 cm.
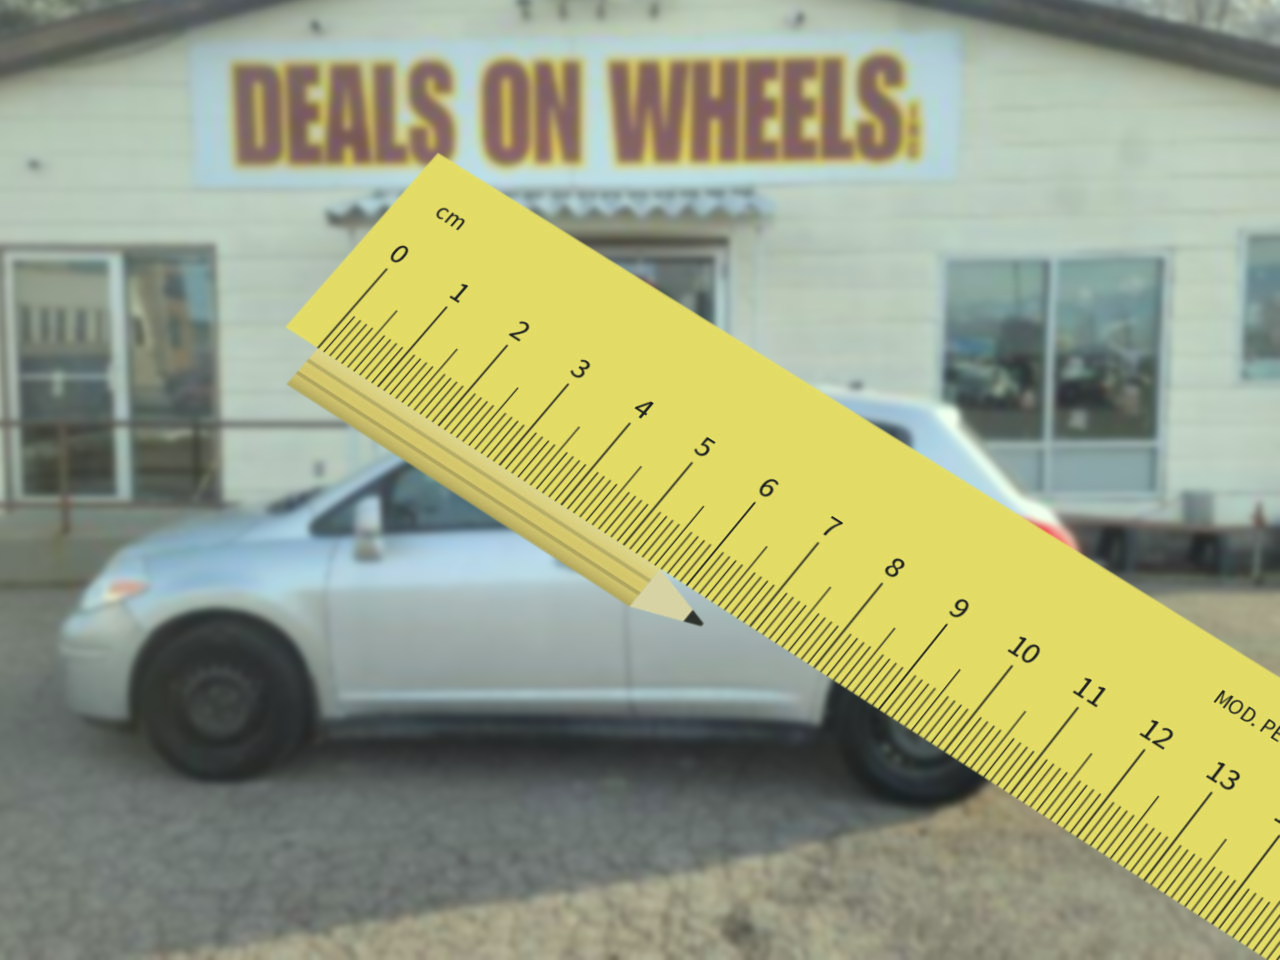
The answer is 6.5 cm
